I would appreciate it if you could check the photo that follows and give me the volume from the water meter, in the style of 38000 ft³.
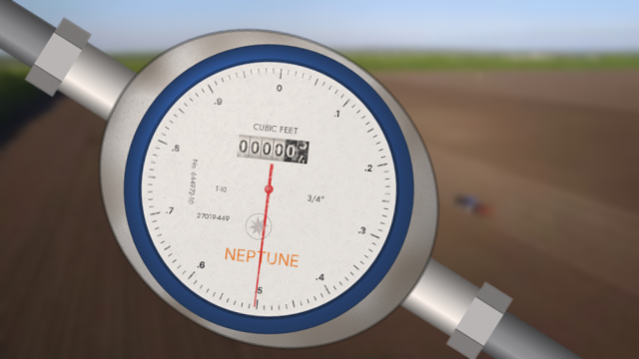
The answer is 3.50 ft³
